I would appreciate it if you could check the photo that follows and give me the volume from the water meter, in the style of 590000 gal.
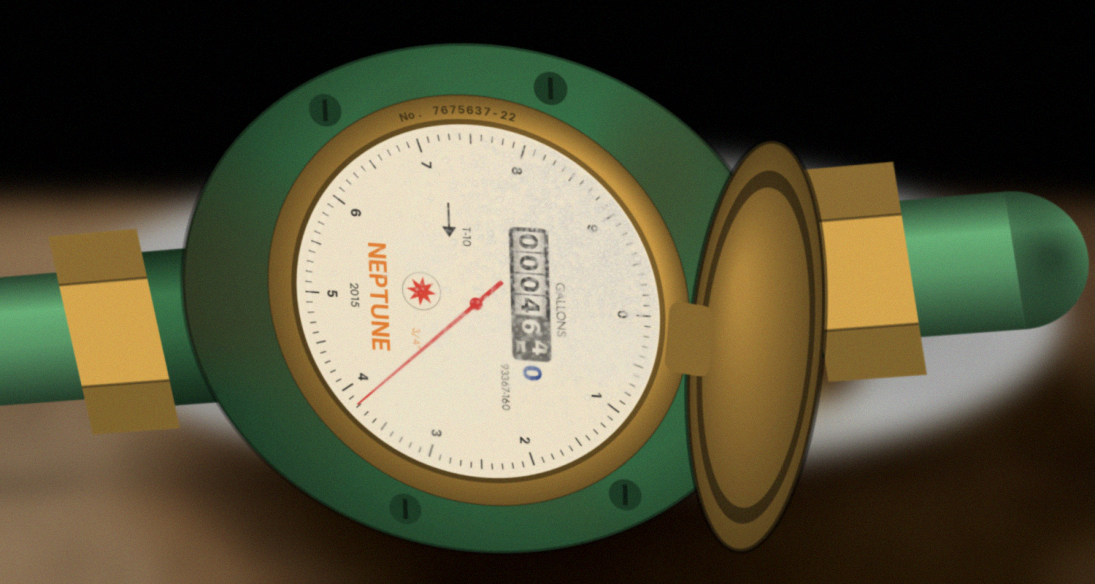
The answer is 4643.8 gal
